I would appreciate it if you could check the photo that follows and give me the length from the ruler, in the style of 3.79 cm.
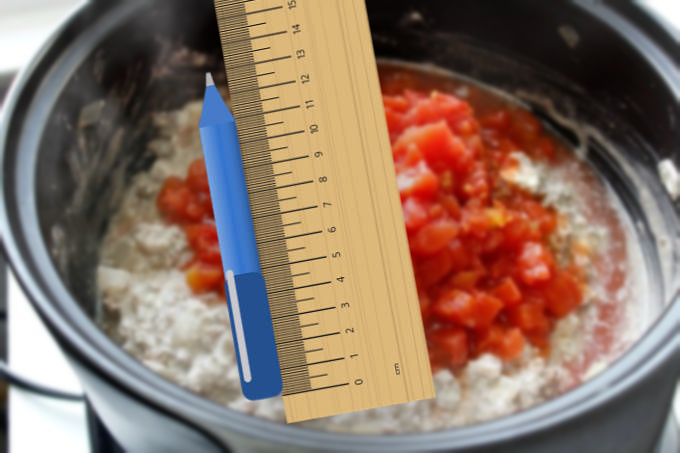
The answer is 13 cm
